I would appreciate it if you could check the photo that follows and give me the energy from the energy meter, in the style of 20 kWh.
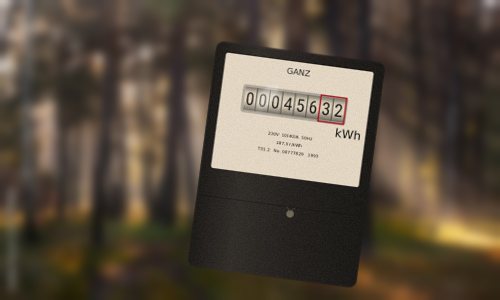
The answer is 456.32 kWh
